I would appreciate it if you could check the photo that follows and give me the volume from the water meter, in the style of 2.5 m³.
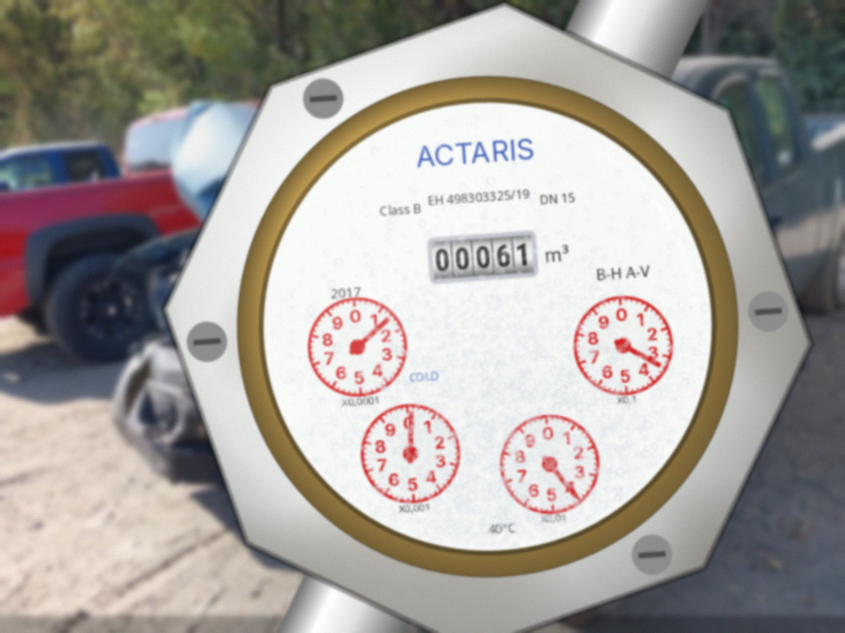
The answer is 61.3401 m³
